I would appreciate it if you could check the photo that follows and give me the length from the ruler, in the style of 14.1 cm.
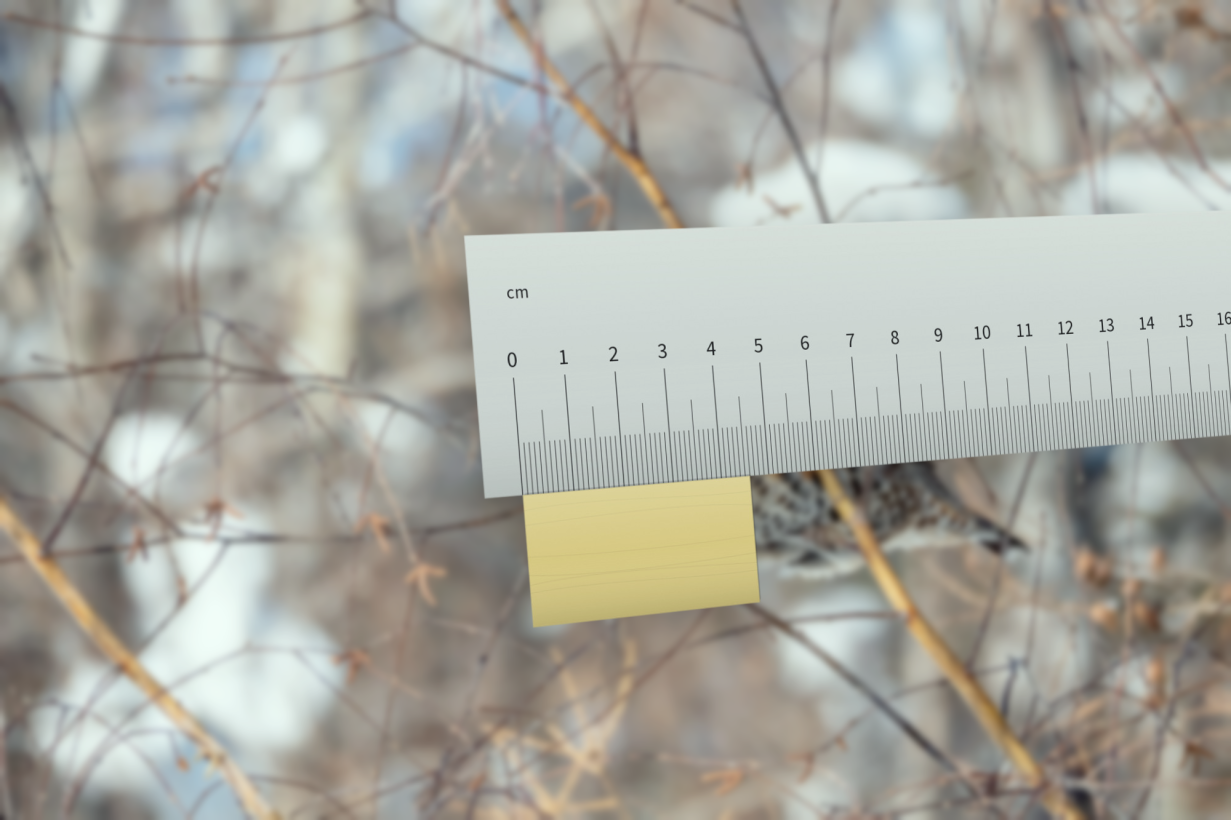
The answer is 4.6 cm
